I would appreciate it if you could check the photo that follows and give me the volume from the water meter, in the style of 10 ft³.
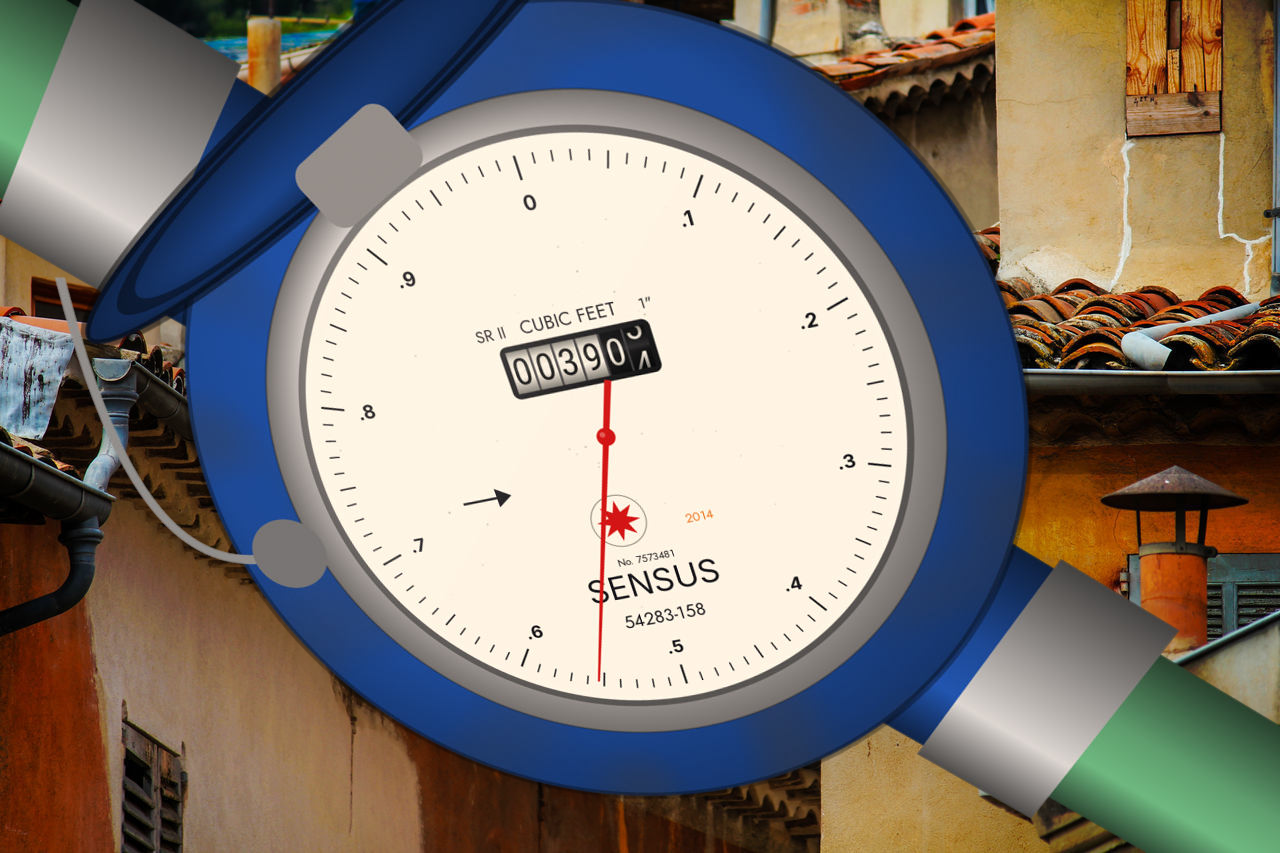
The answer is 3903.55 ft³
